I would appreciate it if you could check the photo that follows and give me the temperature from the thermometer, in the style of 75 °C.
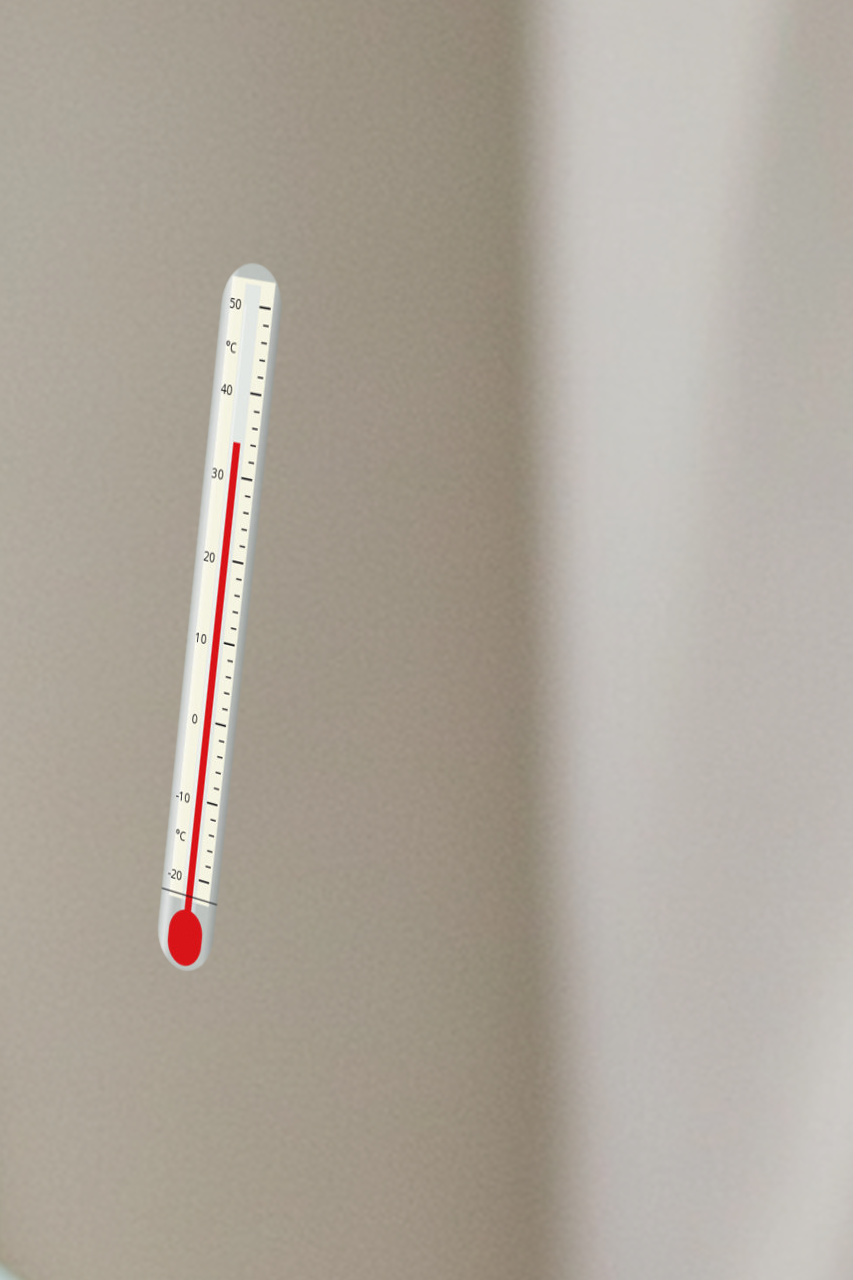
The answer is 34 °C
